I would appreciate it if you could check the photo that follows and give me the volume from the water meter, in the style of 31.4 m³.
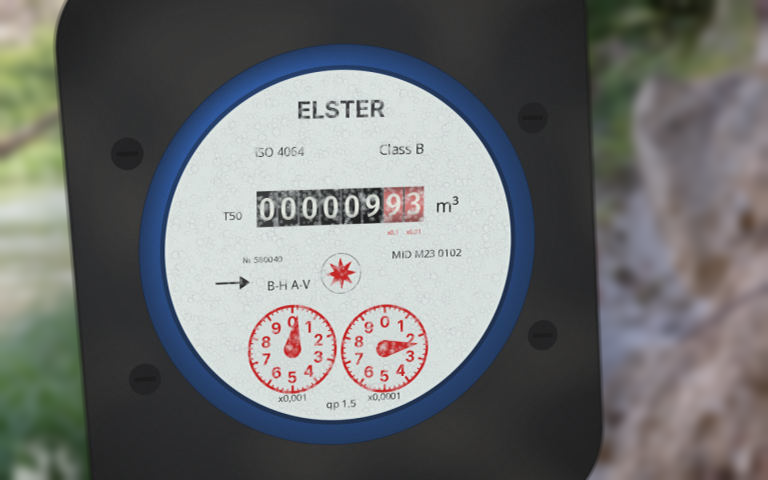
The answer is 9.9302 m³
